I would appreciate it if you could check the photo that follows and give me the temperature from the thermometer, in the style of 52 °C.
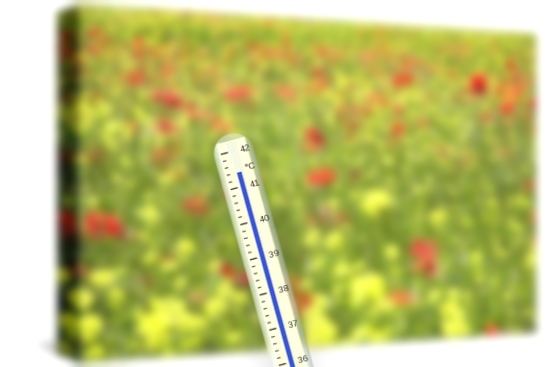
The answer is 41.4 °C
